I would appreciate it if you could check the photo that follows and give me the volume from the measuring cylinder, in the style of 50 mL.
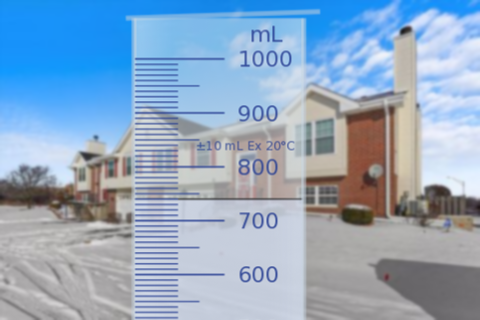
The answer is 740 mL
